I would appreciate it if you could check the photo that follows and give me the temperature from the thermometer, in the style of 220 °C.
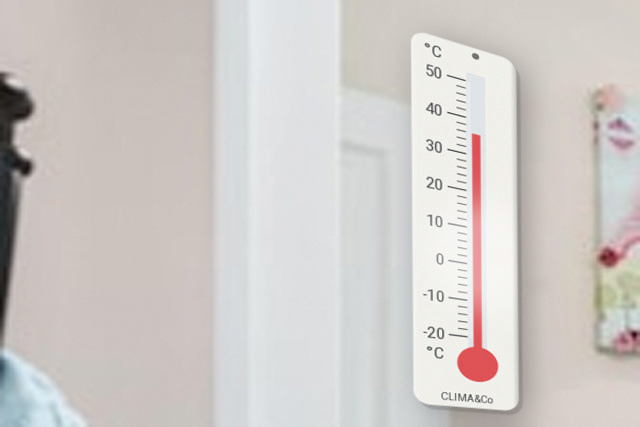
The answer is 36 °C
